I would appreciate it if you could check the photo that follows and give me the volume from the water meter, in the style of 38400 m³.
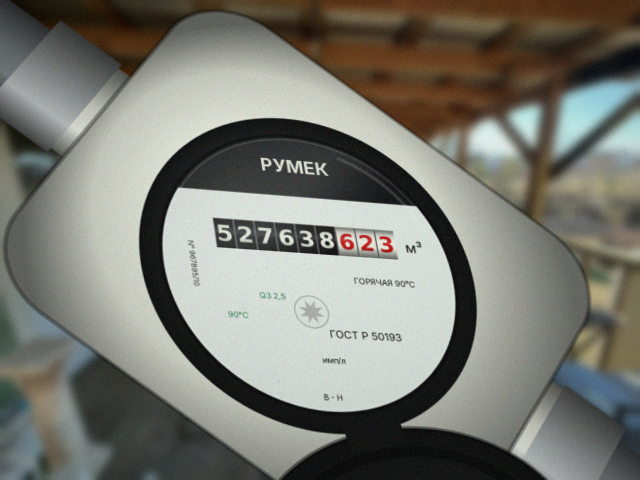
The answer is 527638.623 m³
